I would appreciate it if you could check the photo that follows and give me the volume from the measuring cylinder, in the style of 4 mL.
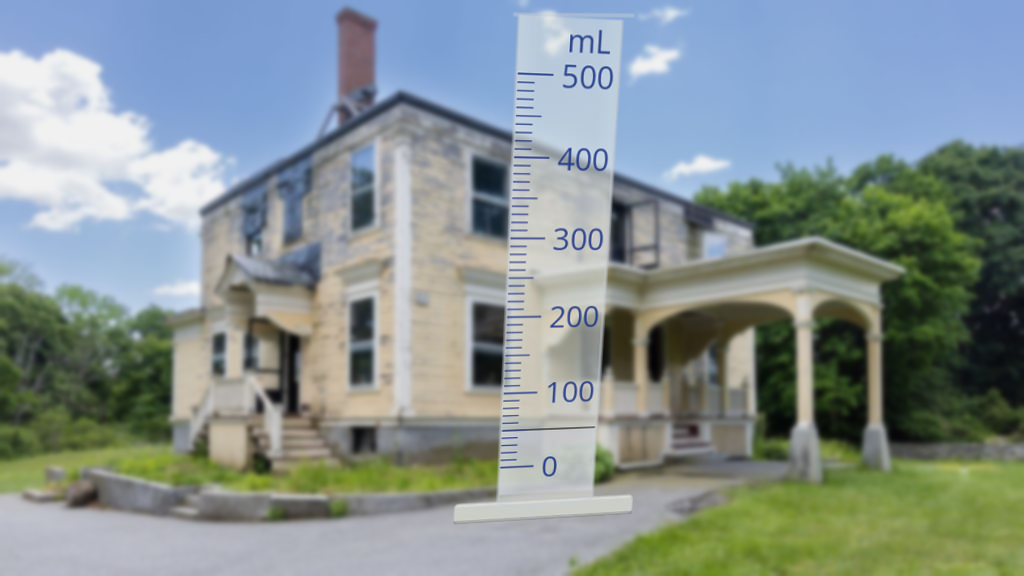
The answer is 50 mL
